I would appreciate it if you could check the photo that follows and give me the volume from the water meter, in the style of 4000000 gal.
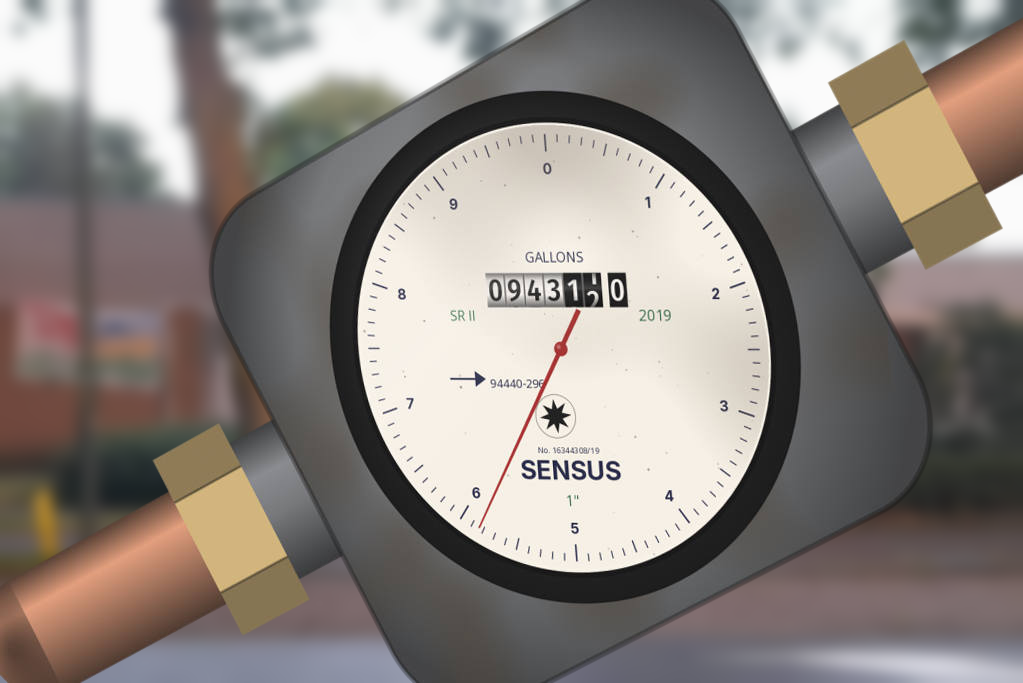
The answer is 943115.8 gal
